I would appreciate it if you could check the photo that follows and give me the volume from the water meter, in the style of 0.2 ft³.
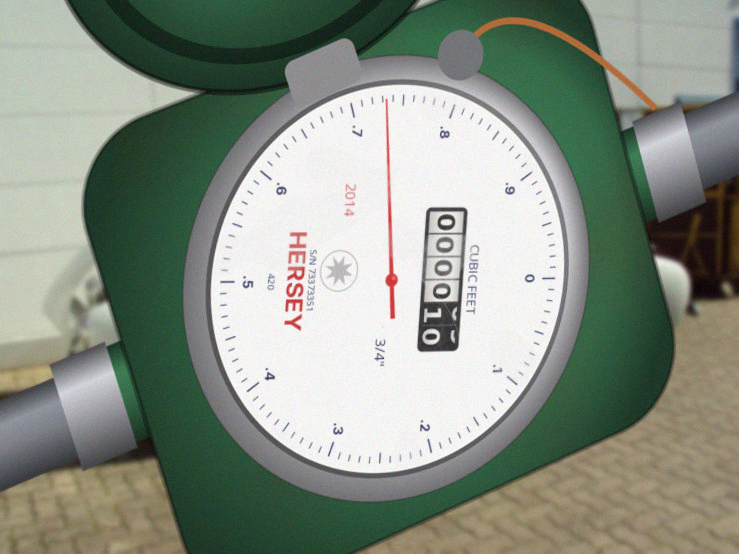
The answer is 9.73 ft³
